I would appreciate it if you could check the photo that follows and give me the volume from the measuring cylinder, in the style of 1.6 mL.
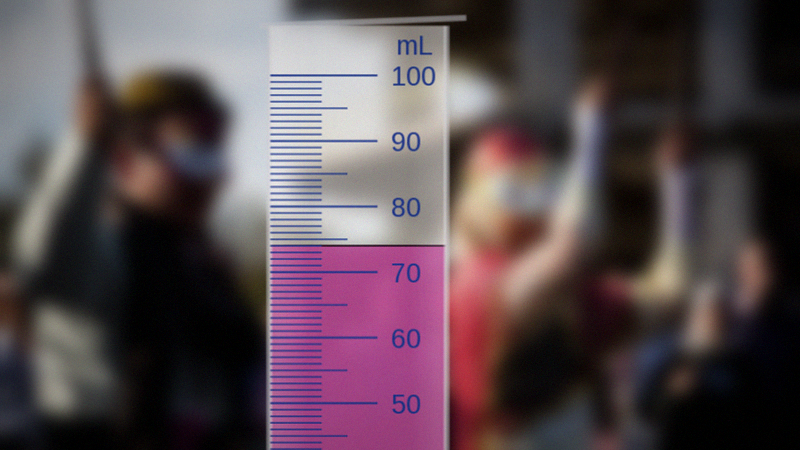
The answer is 74 mL
